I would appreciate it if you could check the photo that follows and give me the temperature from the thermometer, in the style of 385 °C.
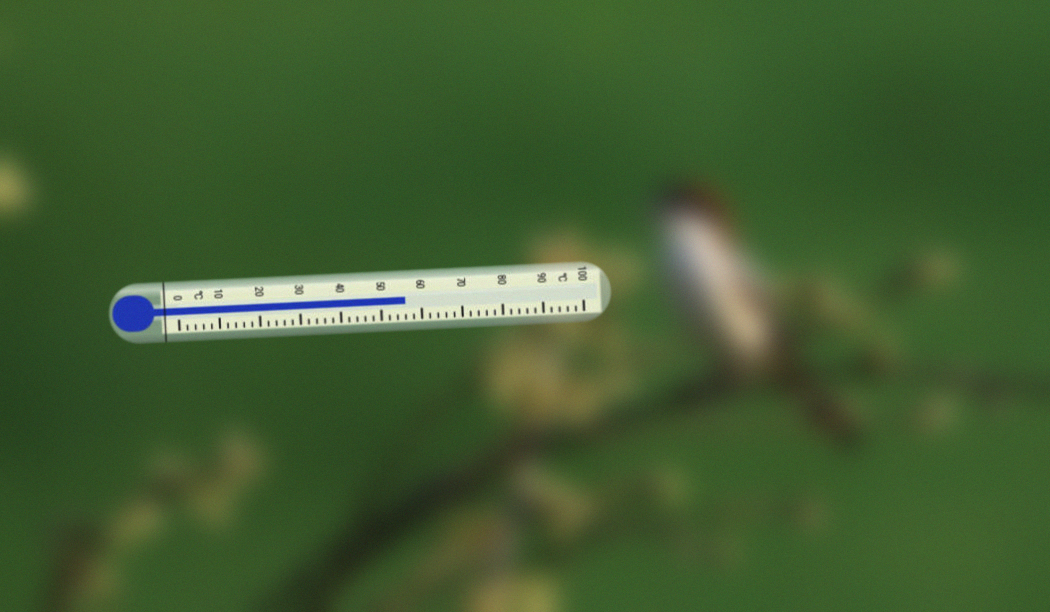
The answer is 56 °C
